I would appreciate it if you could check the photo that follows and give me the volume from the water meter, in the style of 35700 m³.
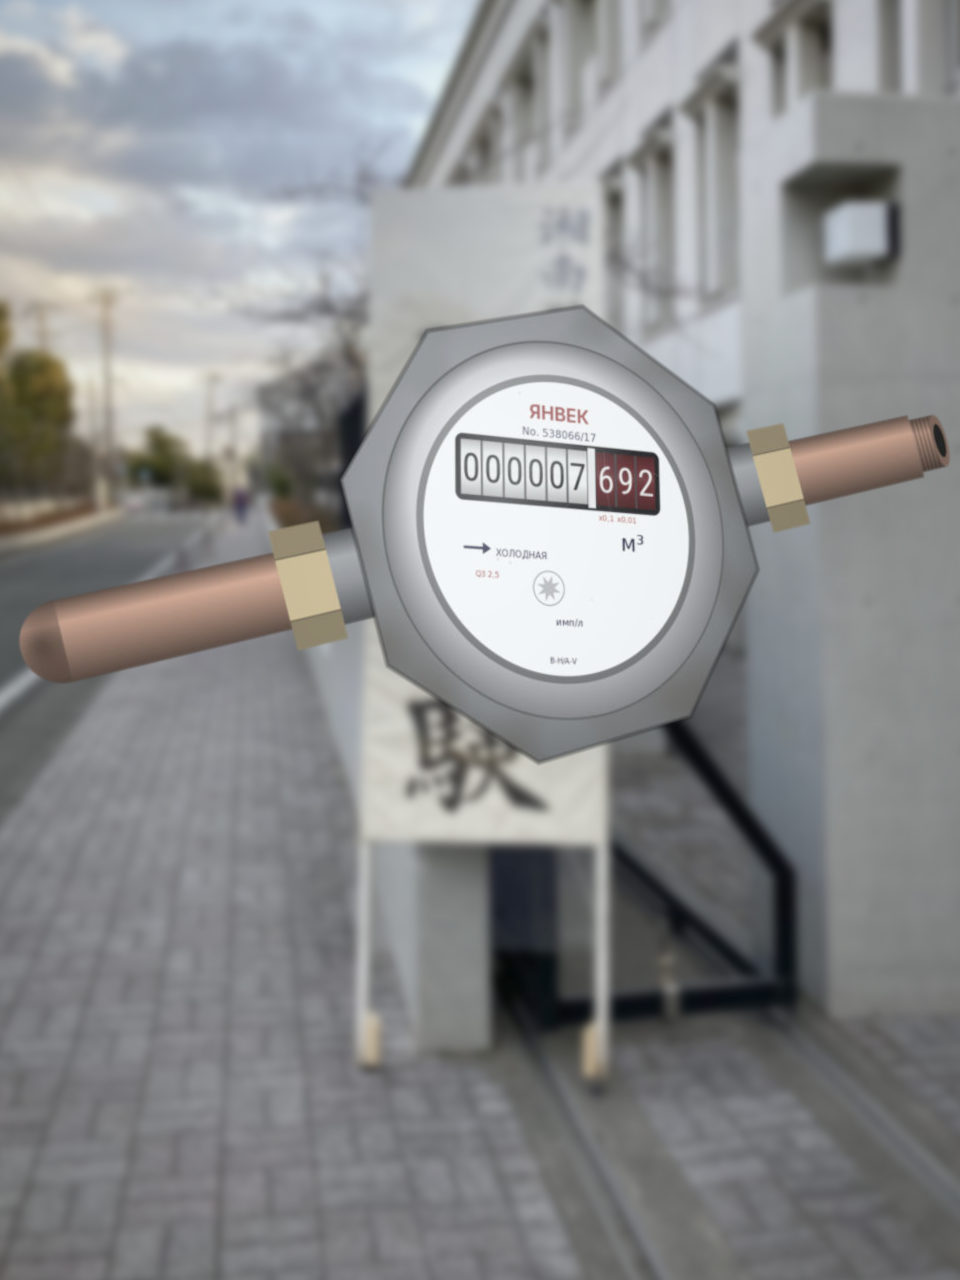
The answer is 7.692 m³
